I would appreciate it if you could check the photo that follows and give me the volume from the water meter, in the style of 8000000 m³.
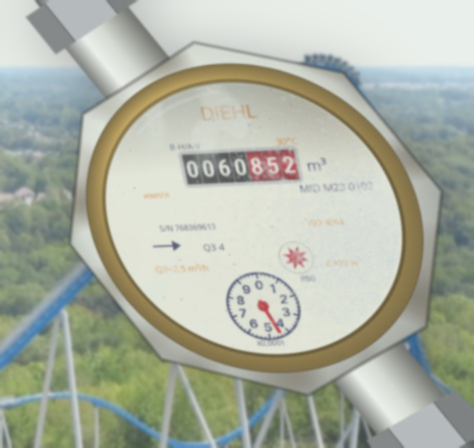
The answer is 60.8524 m³
